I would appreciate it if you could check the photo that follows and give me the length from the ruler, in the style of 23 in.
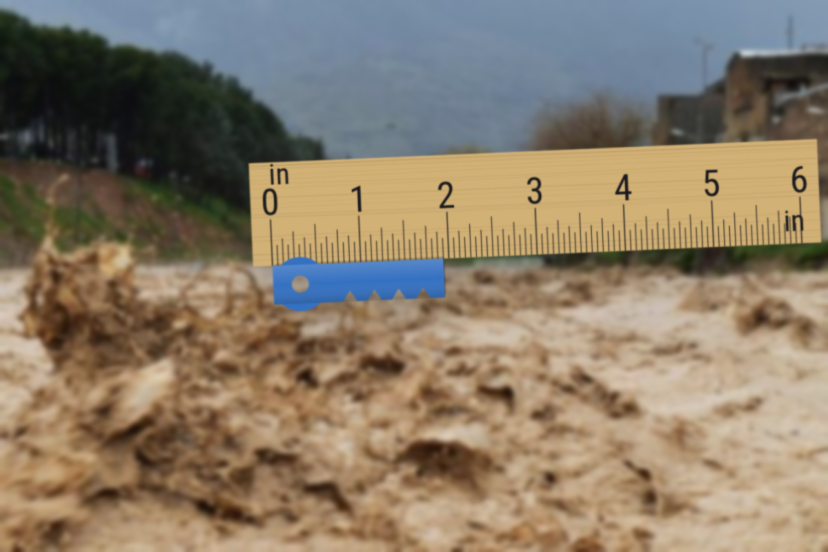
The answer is 1.9375 in
